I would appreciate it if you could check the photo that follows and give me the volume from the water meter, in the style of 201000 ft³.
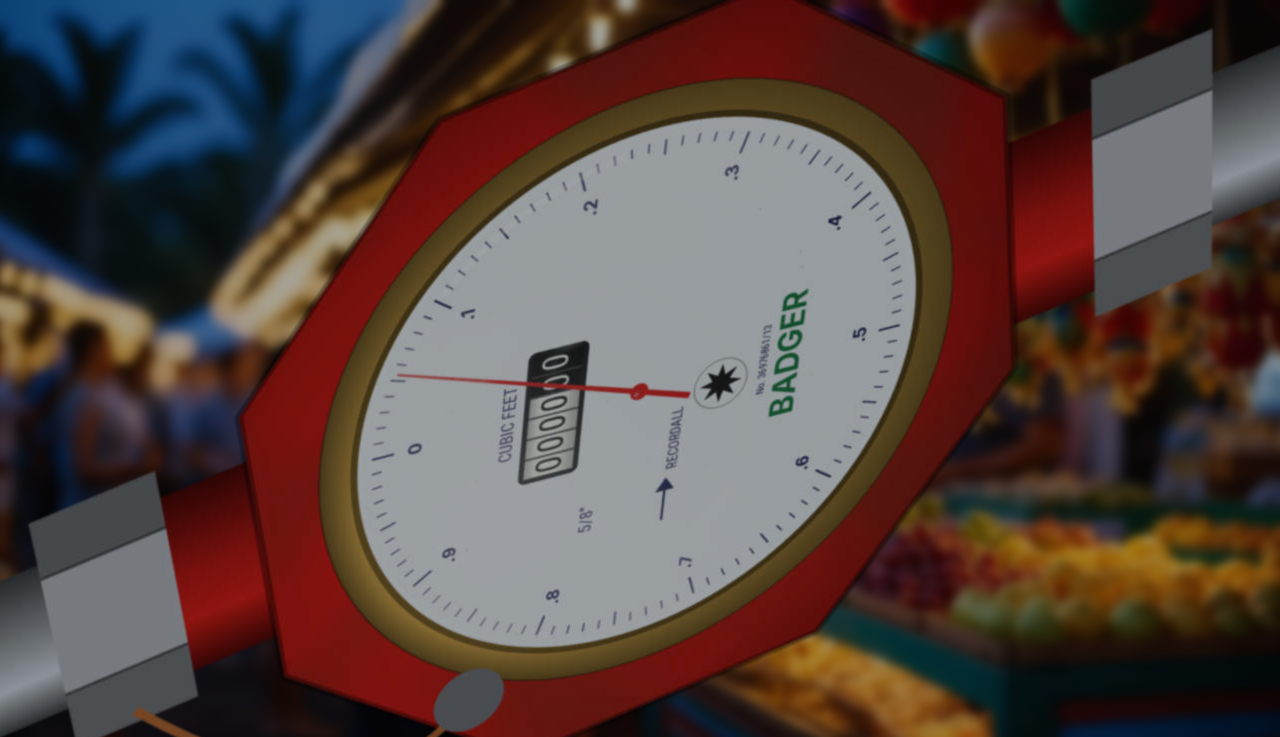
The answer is 0.05 ft³
